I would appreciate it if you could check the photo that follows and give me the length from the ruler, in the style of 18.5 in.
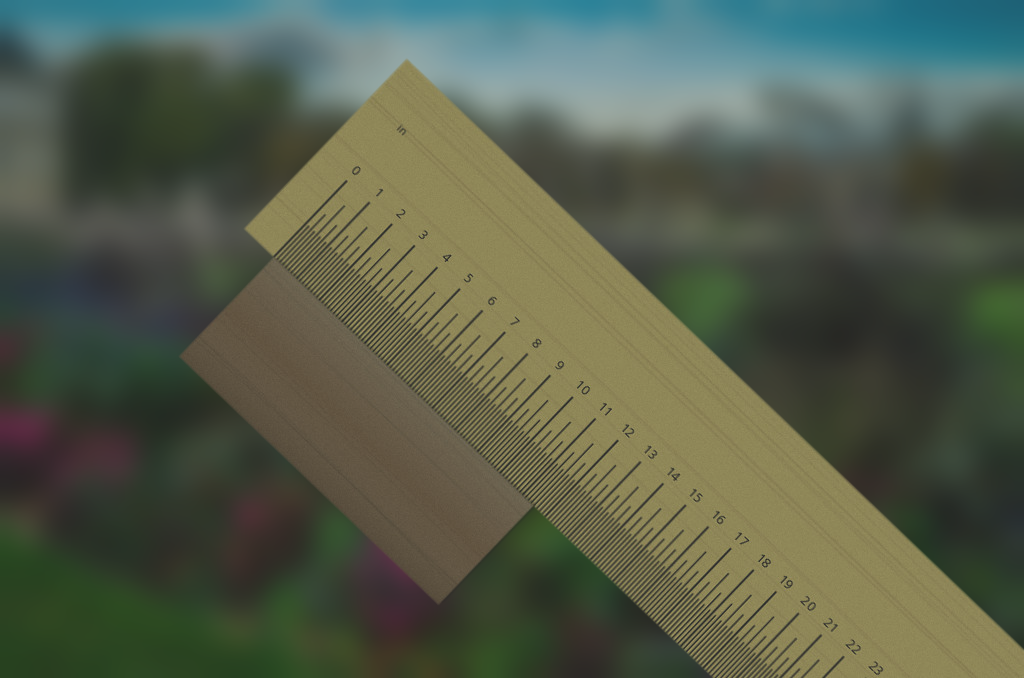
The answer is 11.5 in
